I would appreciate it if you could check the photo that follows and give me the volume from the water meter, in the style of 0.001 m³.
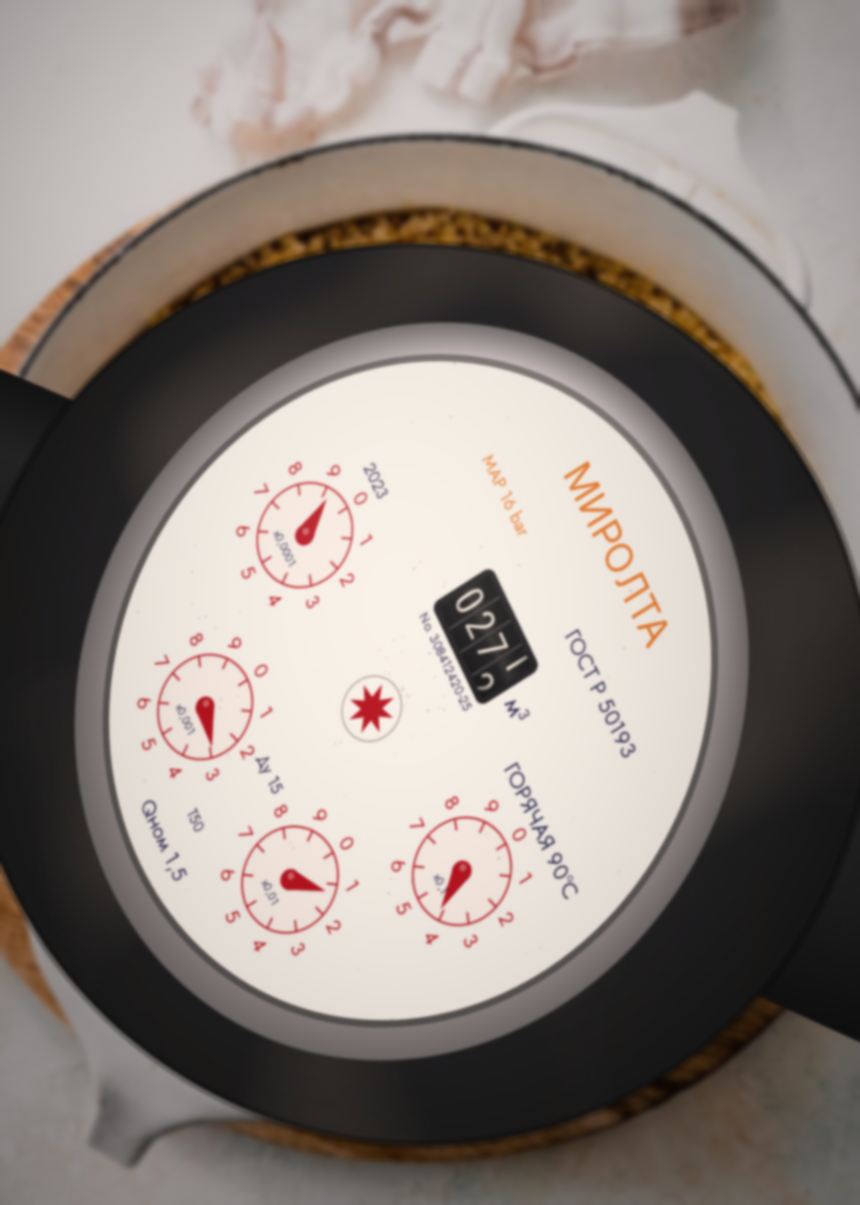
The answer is 271.4129 m³
